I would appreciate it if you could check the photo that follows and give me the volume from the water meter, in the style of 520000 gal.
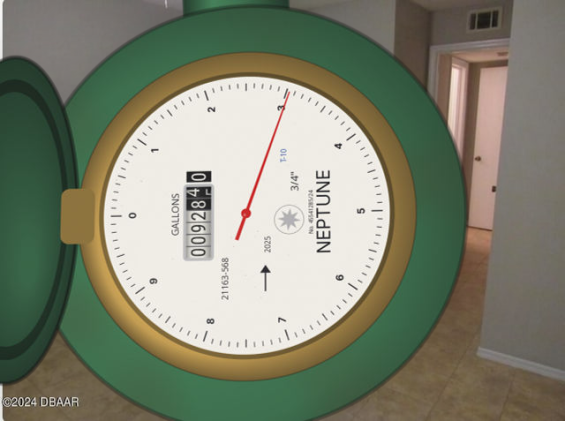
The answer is 92843.0 gal
